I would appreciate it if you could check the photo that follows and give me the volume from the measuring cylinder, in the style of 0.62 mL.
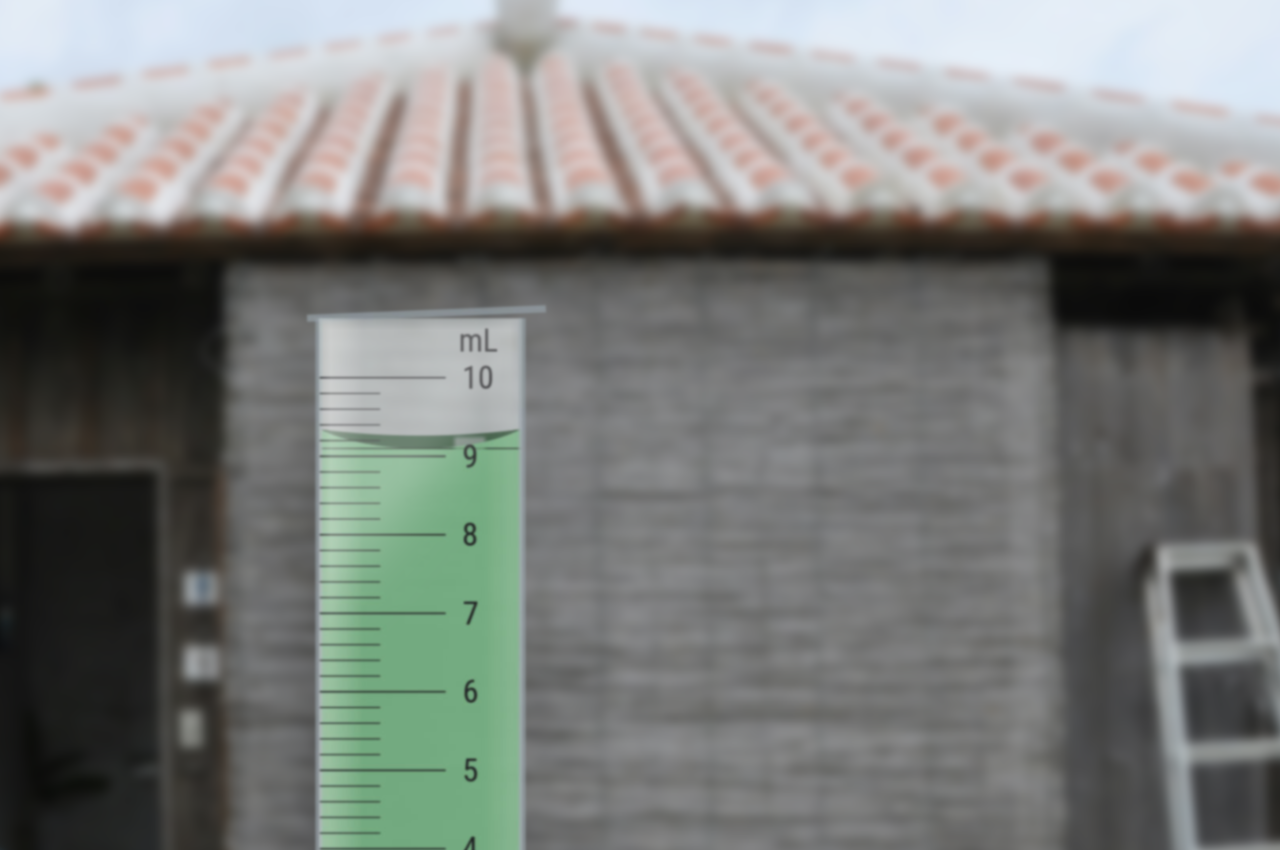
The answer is 9.1 mL
